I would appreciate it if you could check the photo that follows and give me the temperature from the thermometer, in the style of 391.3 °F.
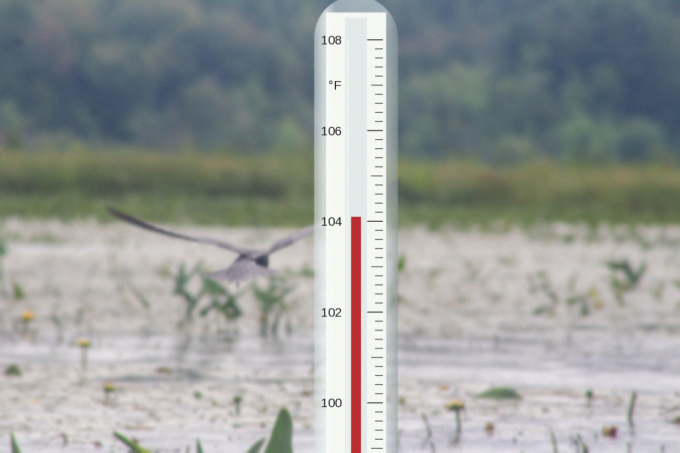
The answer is 104.1 °F
